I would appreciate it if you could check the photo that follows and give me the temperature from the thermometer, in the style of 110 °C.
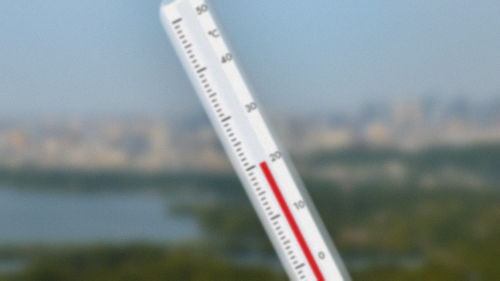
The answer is 20 °C
